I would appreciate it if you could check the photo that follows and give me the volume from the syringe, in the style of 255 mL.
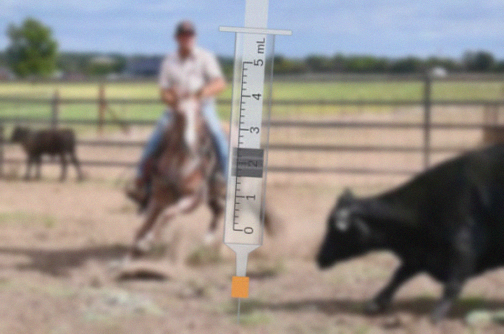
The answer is 1.6 mL
